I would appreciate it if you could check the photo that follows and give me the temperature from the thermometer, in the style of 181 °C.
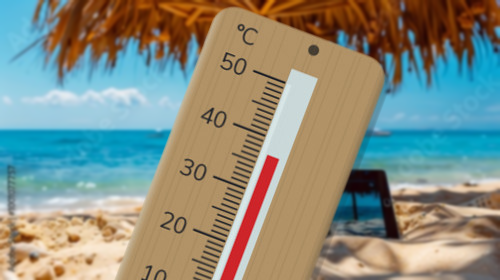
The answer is 37 °C
